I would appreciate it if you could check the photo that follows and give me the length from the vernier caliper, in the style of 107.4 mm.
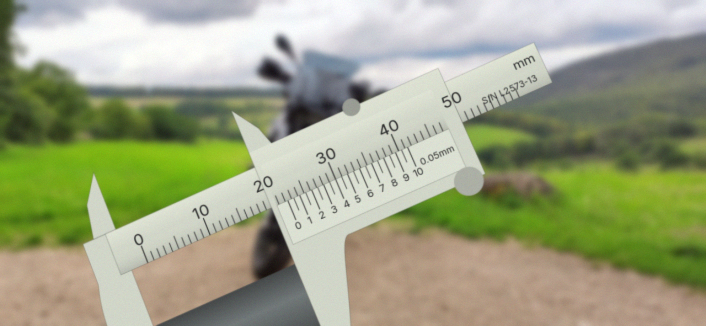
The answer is 22.4 mm
